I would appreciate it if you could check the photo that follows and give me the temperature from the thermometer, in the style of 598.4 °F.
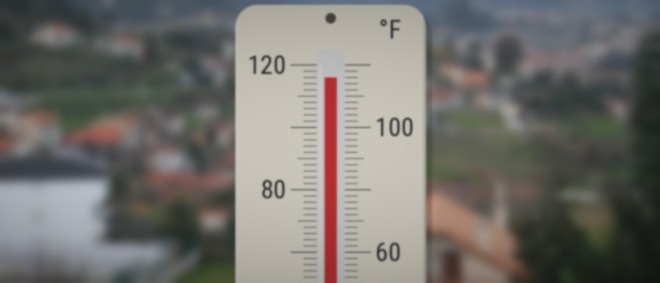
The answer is 116 °F
